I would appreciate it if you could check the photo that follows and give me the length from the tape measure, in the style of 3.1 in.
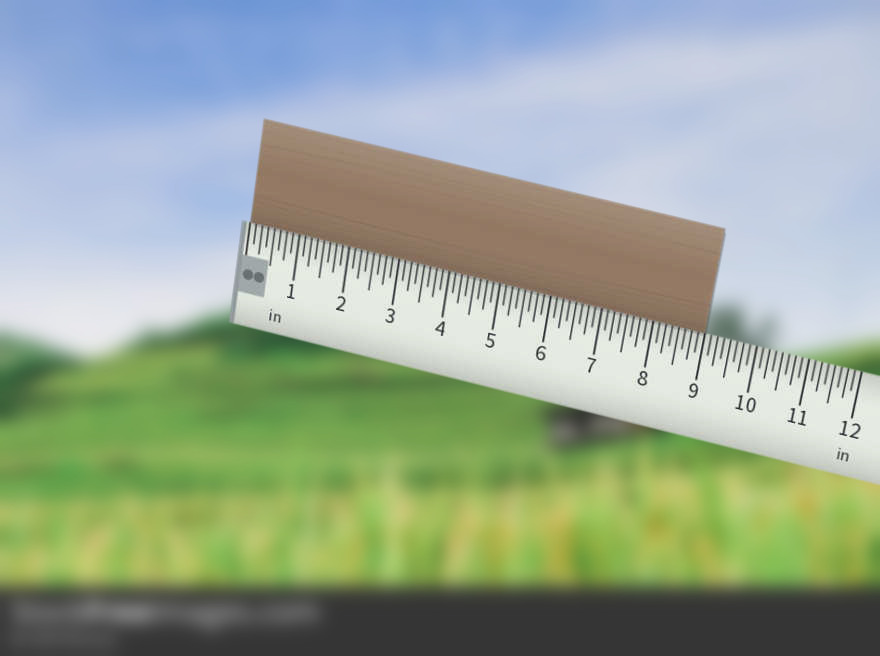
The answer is 9 in
